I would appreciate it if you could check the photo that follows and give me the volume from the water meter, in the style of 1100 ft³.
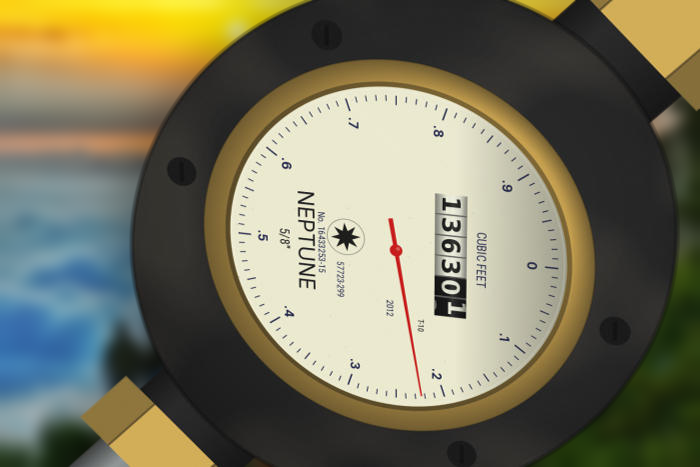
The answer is 136301.22 ft³
